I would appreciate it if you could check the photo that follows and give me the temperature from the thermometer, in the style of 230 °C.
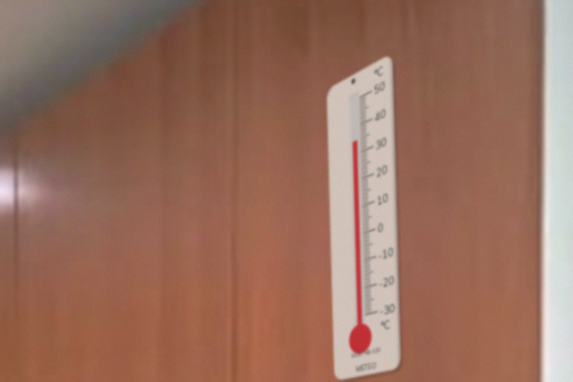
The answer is 35 °C
